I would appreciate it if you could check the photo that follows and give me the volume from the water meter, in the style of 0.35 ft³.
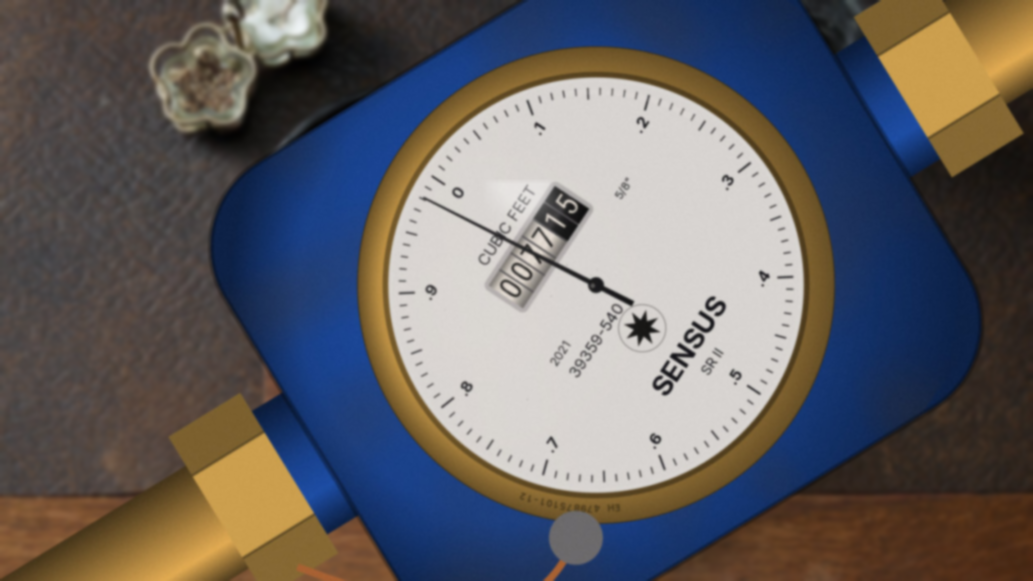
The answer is 7714.98 ft³
